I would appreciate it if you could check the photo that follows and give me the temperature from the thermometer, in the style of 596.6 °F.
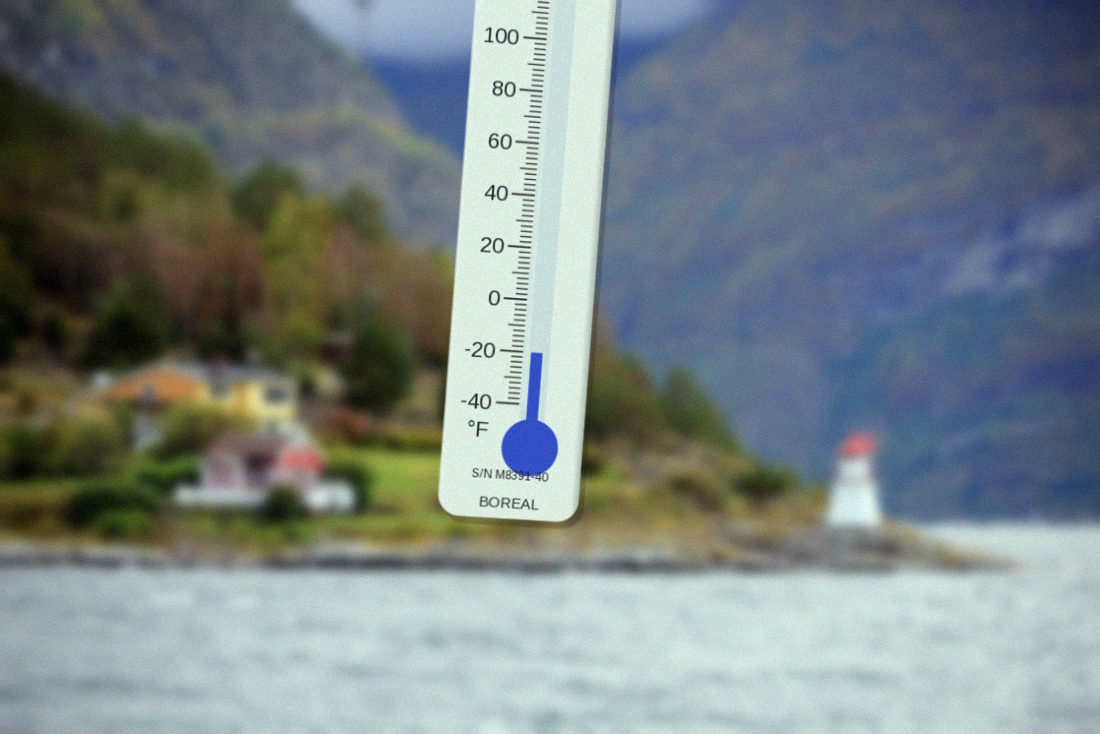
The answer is -20 °F
